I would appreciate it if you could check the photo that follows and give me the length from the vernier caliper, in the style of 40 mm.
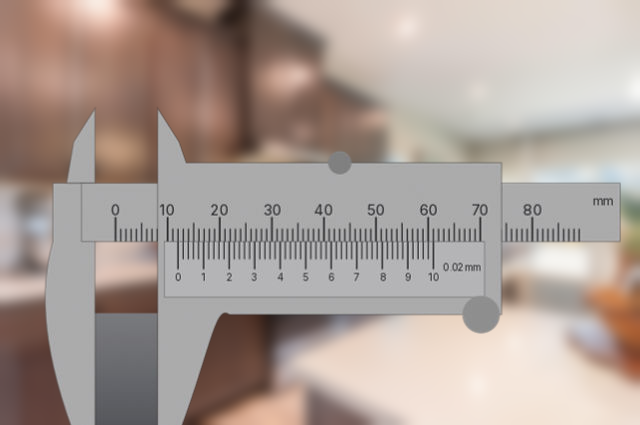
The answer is 12.0 mm
